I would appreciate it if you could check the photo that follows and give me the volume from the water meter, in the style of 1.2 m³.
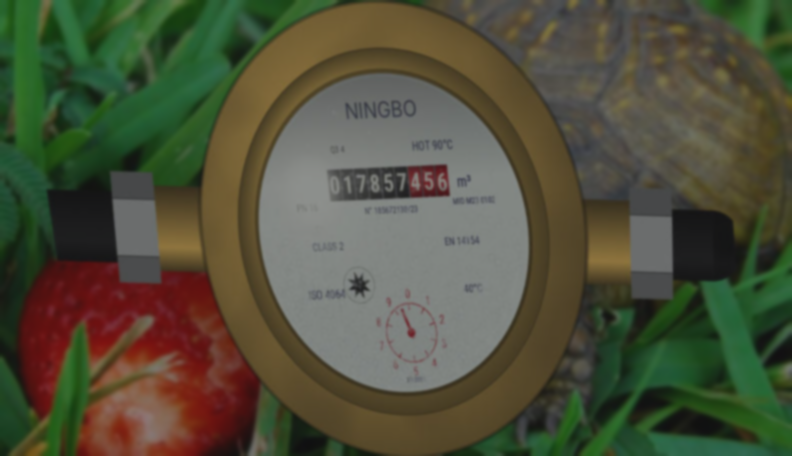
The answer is 17857.4559 m³
